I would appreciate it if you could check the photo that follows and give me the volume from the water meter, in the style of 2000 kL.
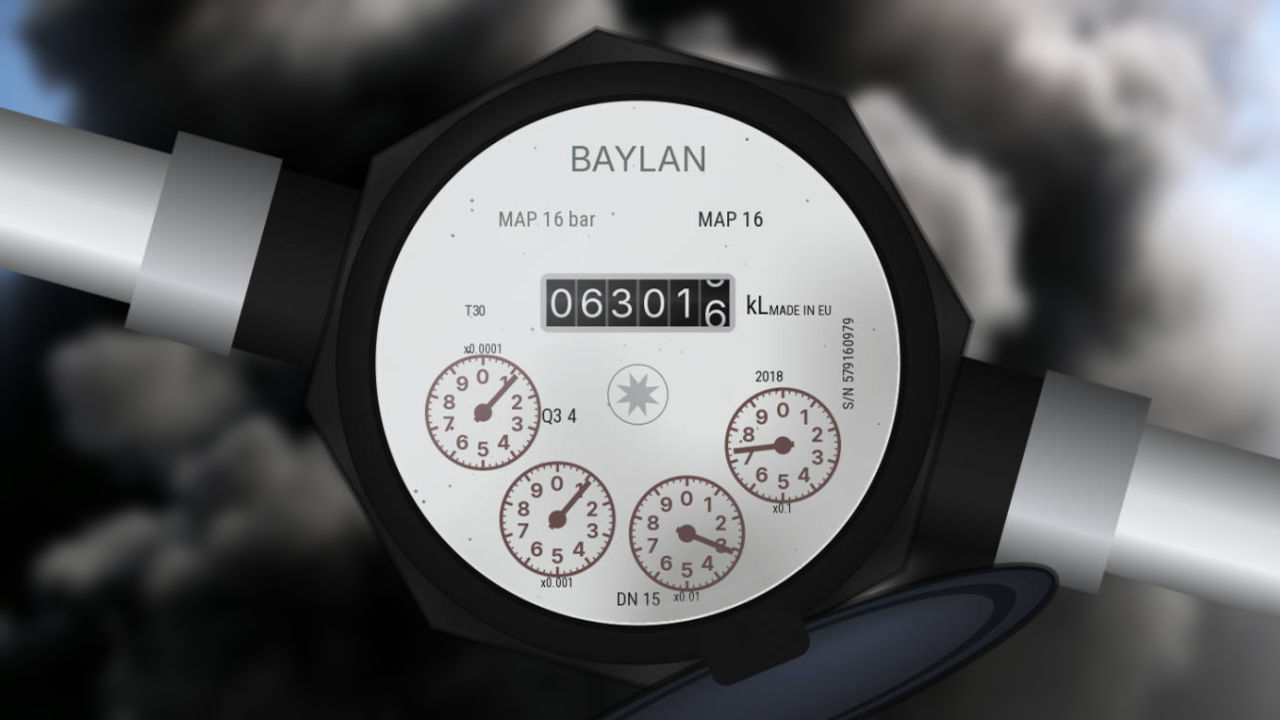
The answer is 63015.7311 kL
